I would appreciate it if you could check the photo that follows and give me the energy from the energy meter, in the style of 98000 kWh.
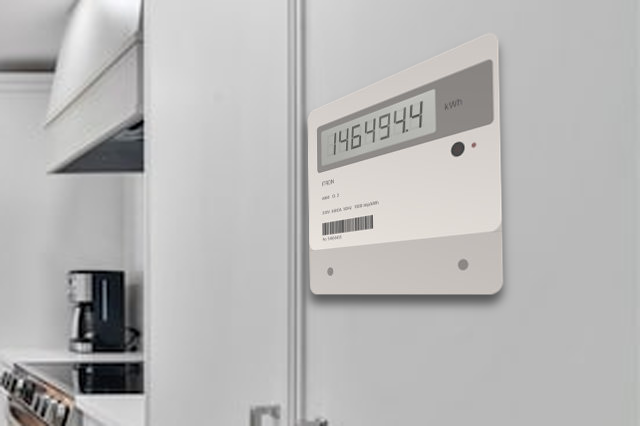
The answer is 146494.4 kWh
